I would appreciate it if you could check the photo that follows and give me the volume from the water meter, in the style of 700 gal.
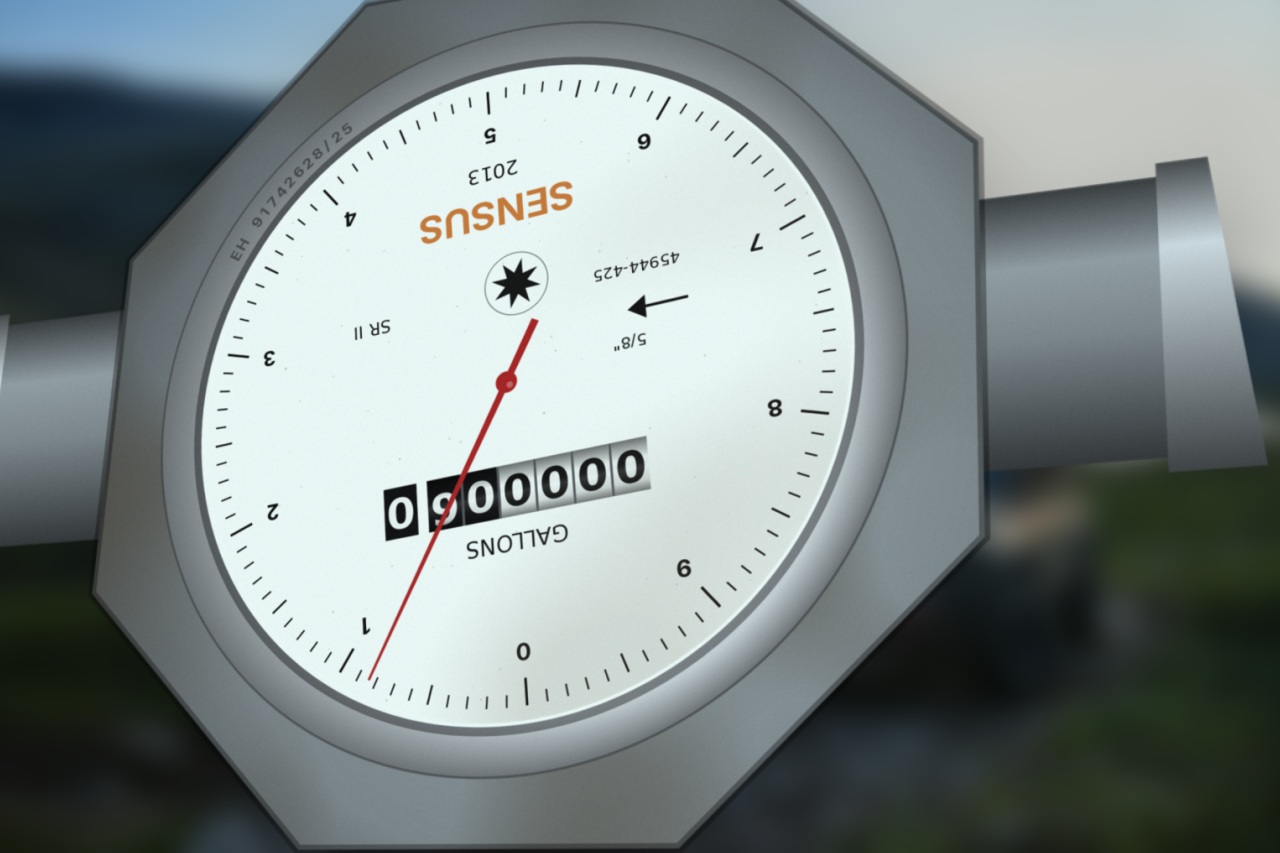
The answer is 60.8 gal
